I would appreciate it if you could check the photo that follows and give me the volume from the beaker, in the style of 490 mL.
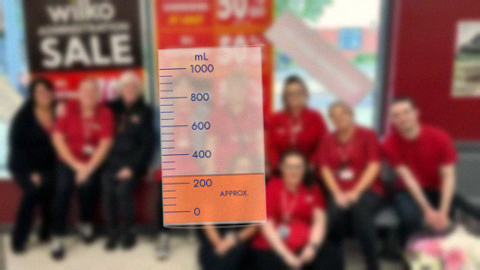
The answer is 250 mL
